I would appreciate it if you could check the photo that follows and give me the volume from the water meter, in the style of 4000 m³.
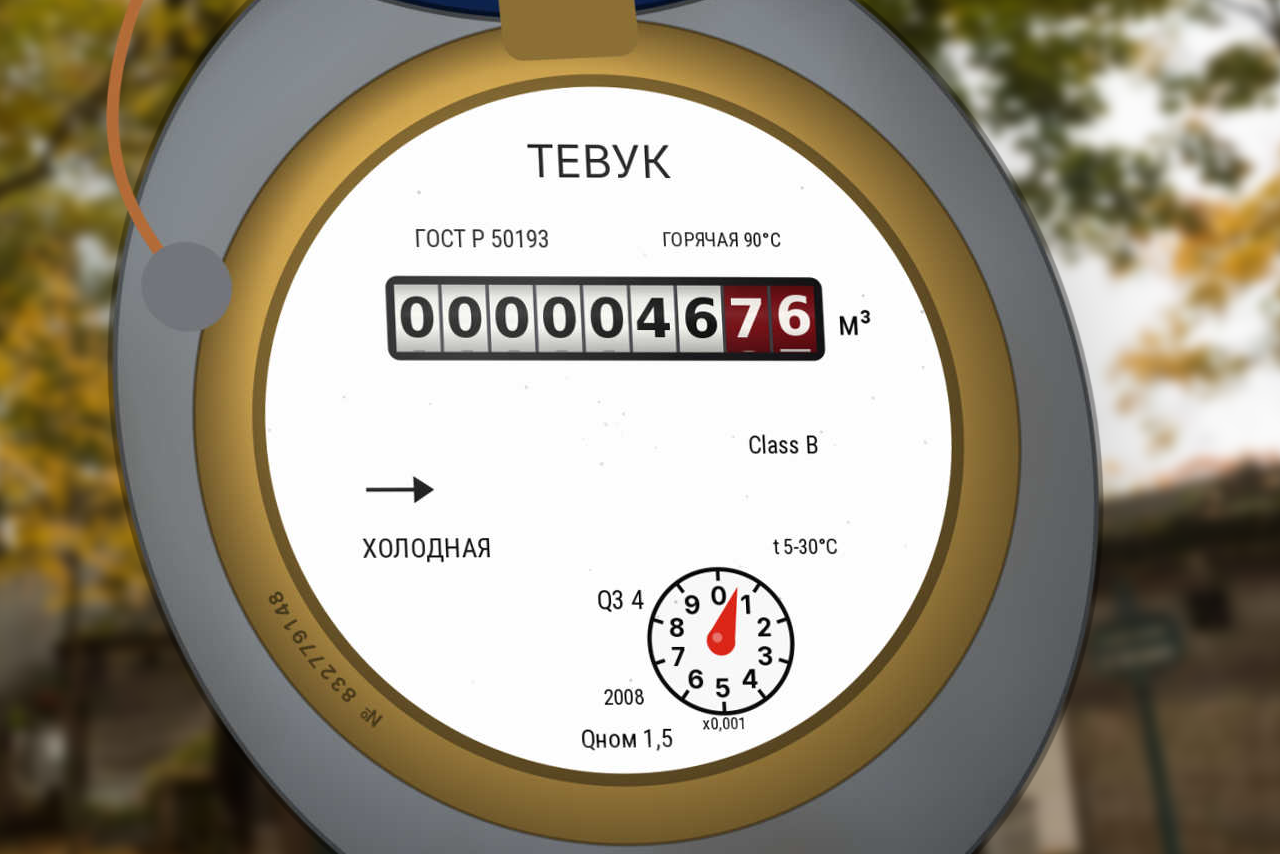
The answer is 46.760 m³
